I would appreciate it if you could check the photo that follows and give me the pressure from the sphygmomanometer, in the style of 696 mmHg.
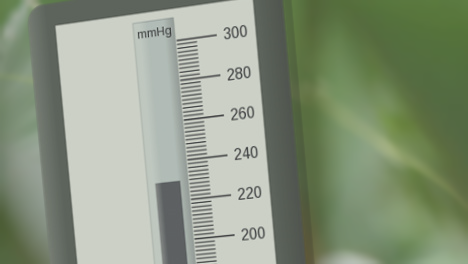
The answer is 230 mmHg
